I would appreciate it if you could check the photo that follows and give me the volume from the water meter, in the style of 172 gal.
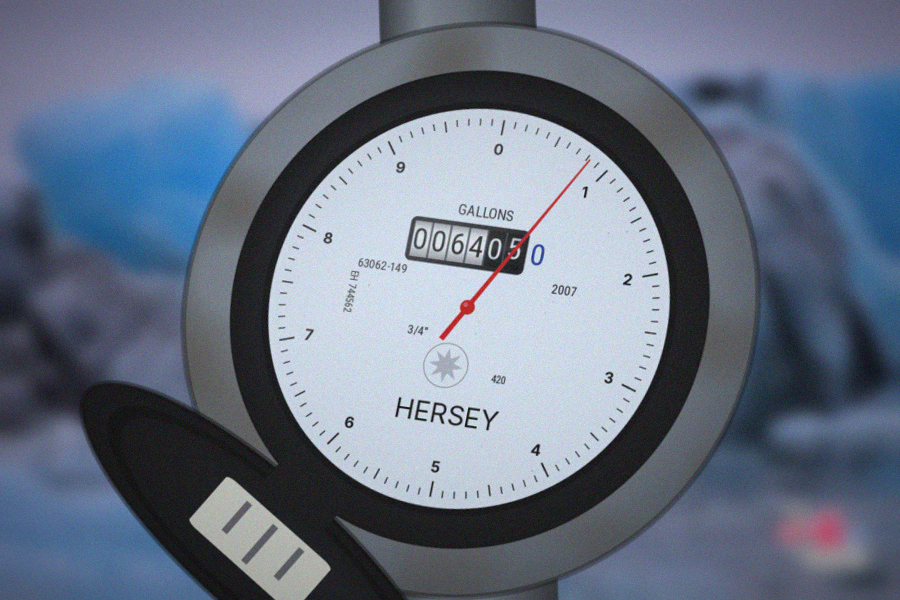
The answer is 64050.8 gal
